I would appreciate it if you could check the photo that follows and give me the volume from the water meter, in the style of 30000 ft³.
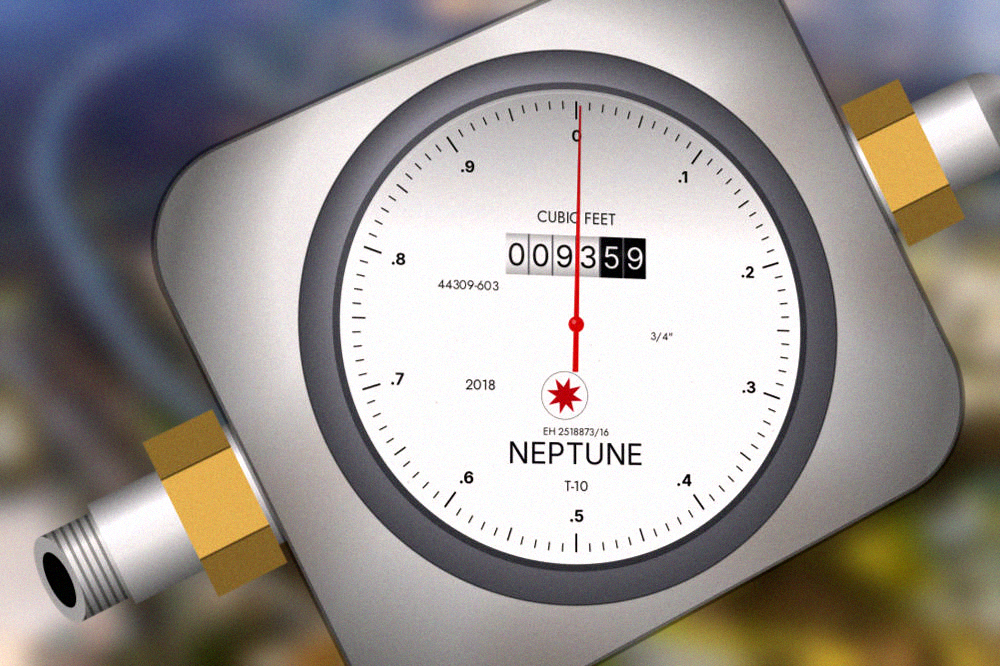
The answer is 9359.00 ft³
